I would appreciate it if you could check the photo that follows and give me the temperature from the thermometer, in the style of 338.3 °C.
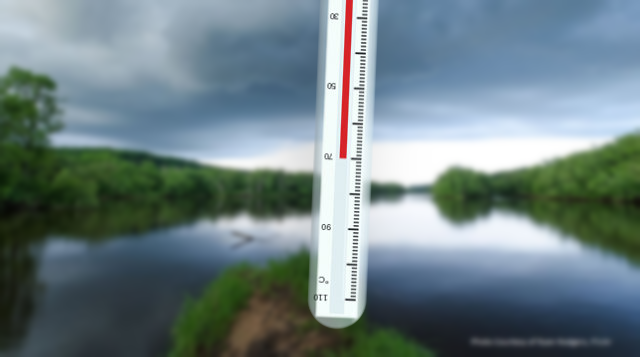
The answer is 70 °C
